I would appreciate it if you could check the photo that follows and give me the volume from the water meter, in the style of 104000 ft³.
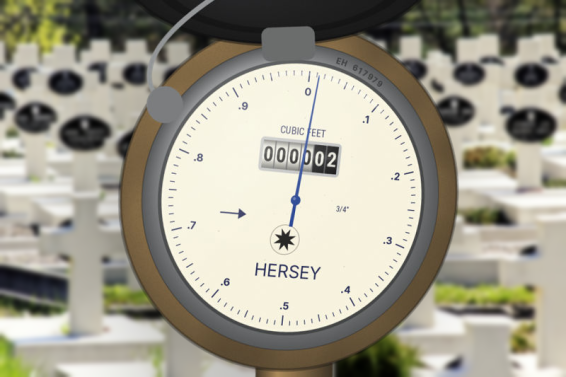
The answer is 2.01 ft³
